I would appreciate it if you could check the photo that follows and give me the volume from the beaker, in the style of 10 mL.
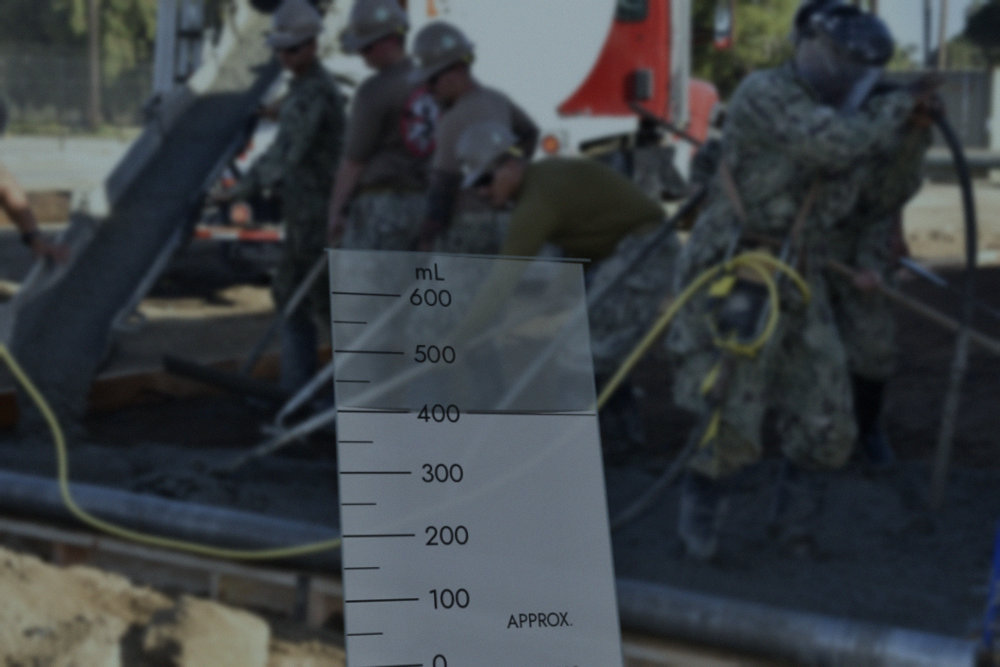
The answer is 400 mL
